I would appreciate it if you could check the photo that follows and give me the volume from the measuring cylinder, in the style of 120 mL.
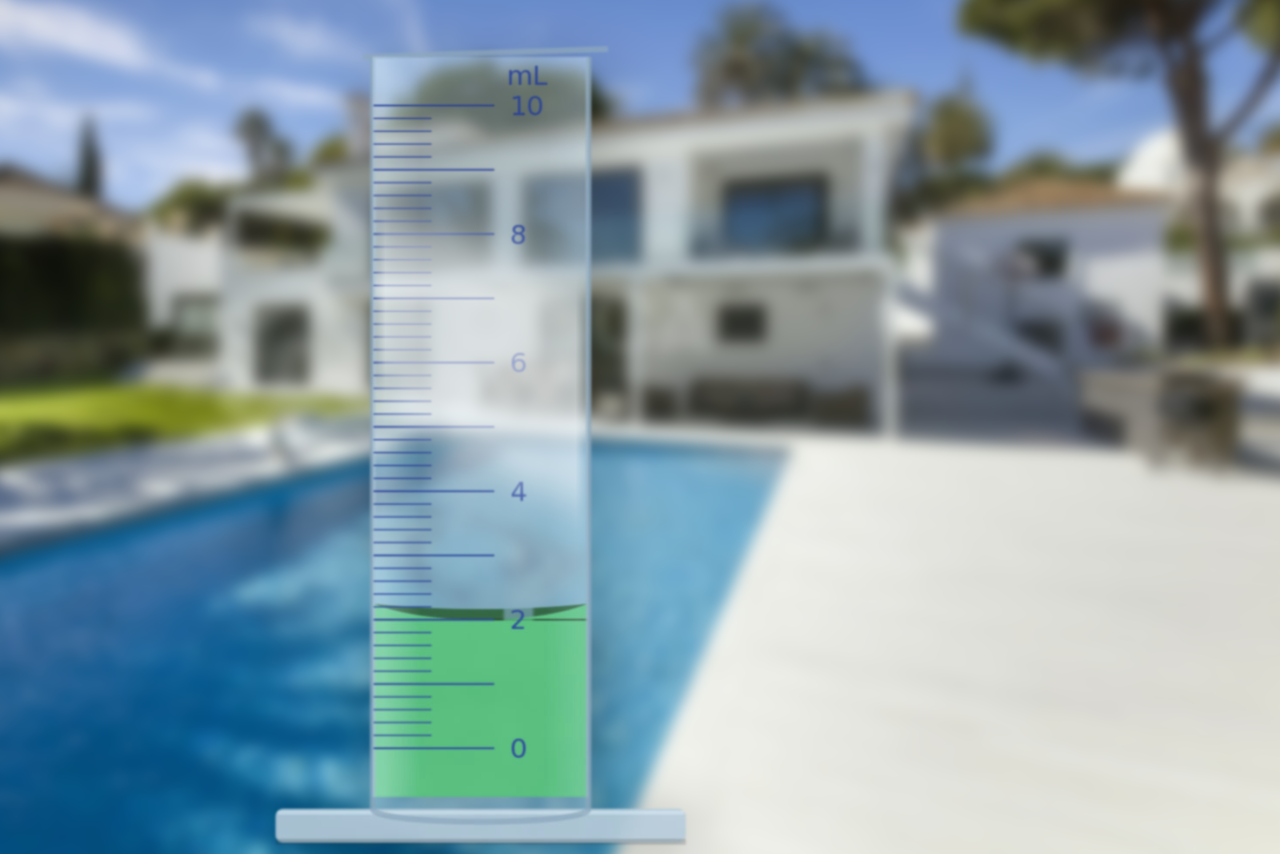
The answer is 2 mL
